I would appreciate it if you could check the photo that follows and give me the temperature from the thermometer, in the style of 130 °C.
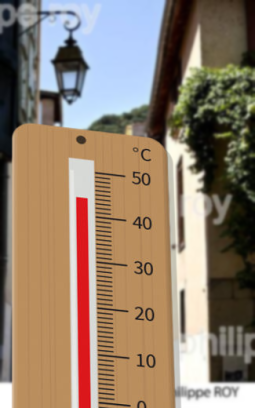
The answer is 44 °C
